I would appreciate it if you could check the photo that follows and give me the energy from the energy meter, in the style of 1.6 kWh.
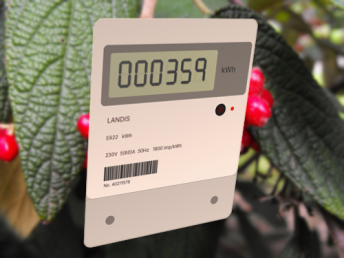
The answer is 359 kWh
